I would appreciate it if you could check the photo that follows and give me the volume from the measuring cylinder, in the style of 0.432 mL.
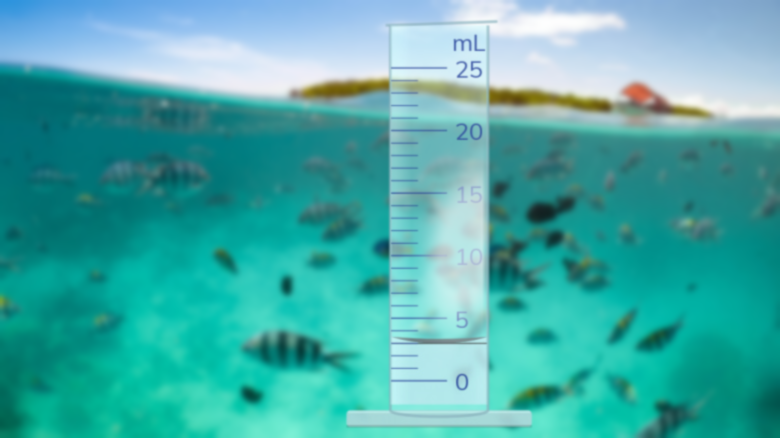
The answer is 3 mL
